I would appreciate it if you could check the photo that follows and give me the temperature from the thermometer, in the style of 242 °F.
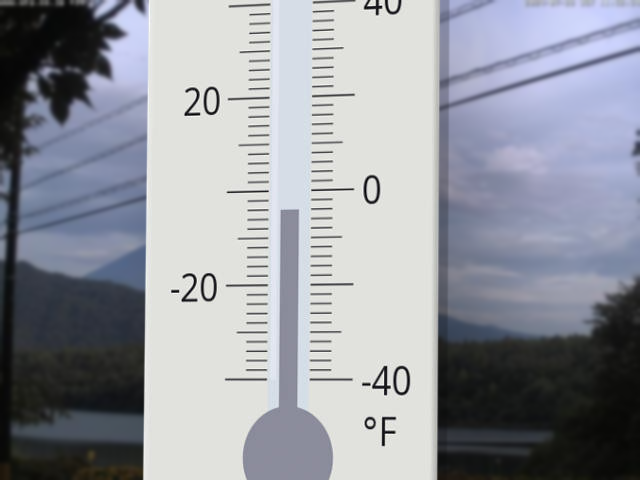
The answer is -4 °F
